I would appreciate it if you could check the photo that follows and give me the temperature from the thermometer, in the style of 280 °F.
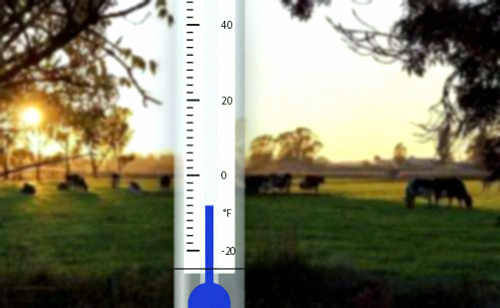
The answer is -8 °F
